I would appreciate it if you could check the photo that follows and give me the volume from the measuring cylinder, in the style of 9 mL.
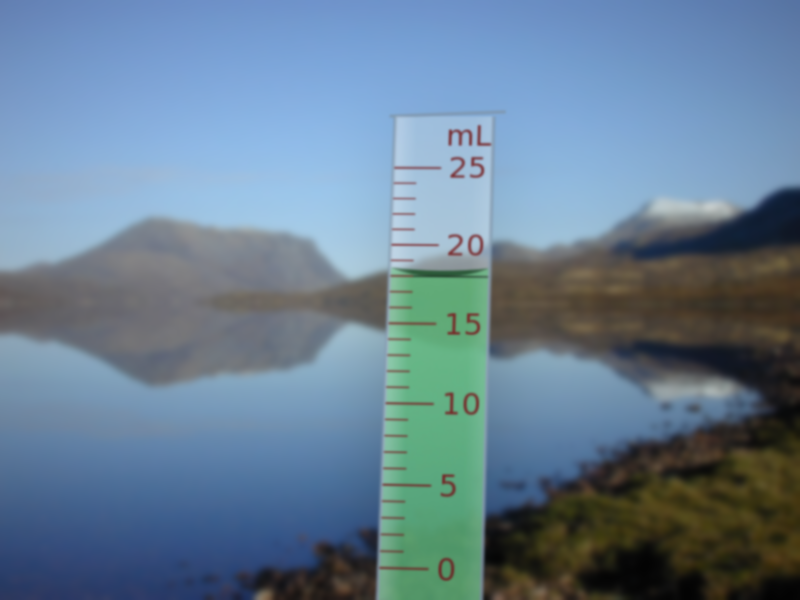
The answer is 18 mL
